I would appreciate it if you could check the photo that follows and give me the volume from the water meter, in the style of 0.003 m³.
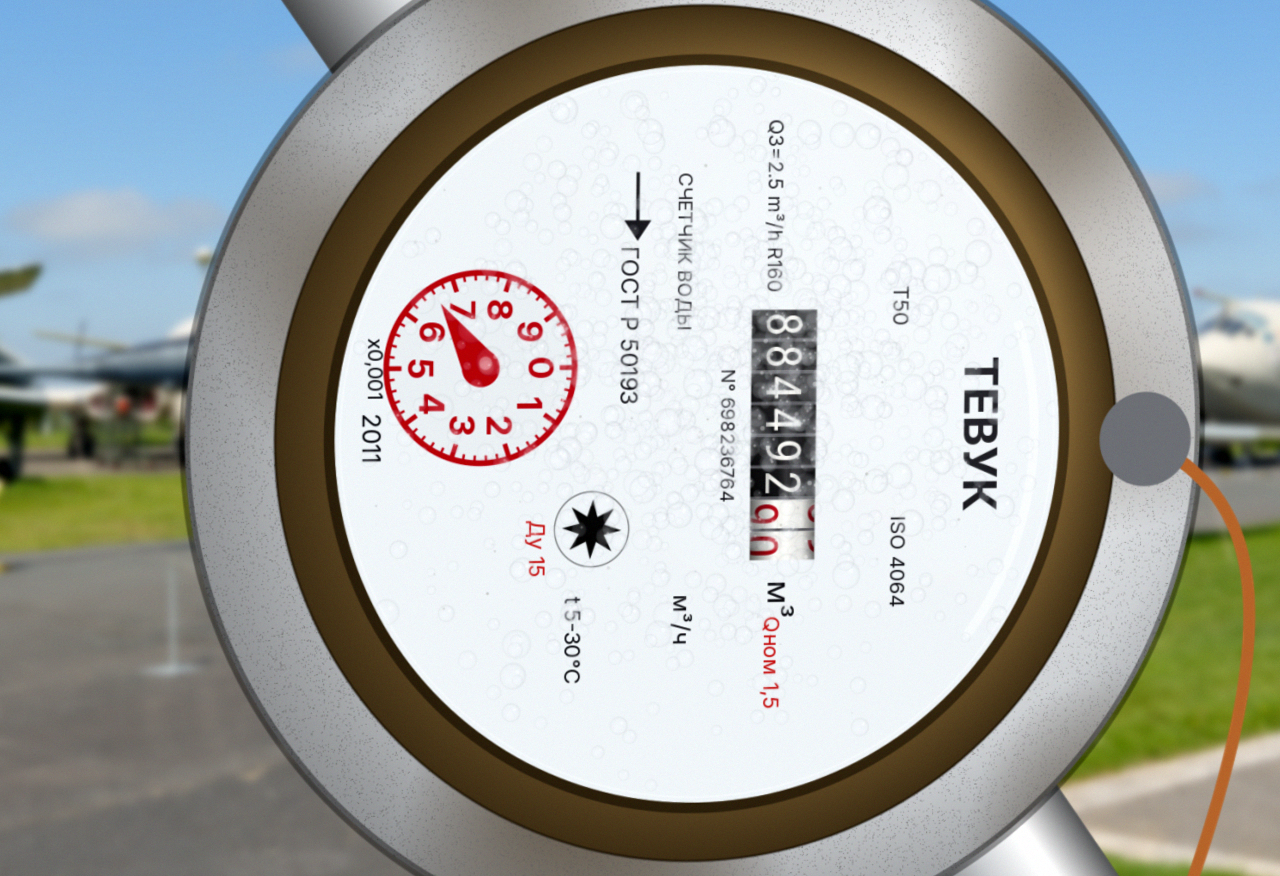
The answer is 884492.896 m³
